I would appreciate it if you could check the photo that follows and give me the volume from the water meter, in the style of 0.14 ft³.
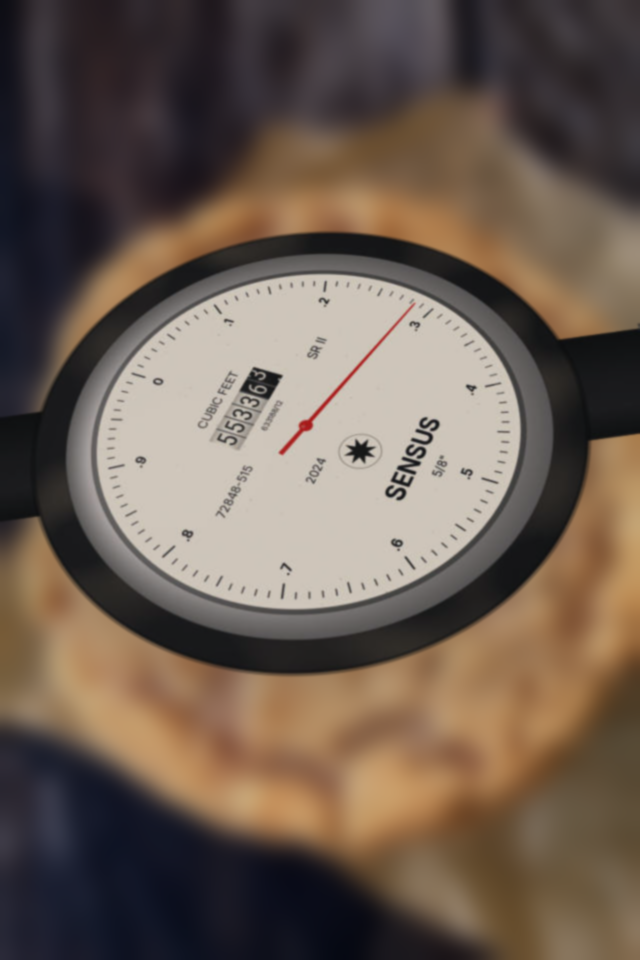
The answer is 553363.28 ft³
